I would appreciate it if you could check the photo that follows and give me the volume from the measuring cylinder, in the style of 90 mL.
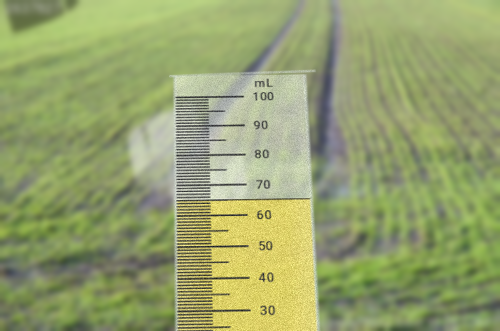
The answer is 65 mL
